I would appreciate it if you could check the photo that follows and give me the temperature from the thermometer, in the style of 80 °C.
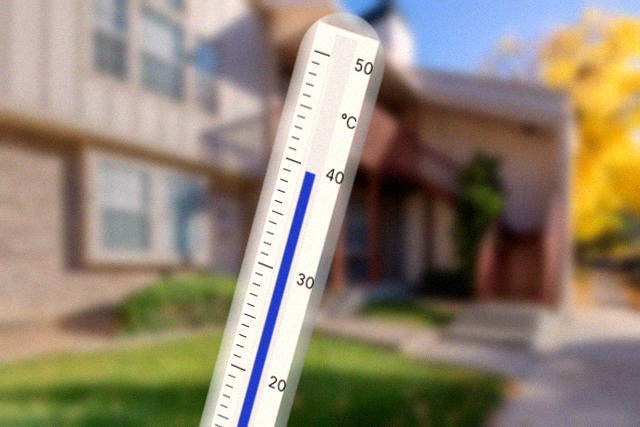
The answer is 39.5 °C
